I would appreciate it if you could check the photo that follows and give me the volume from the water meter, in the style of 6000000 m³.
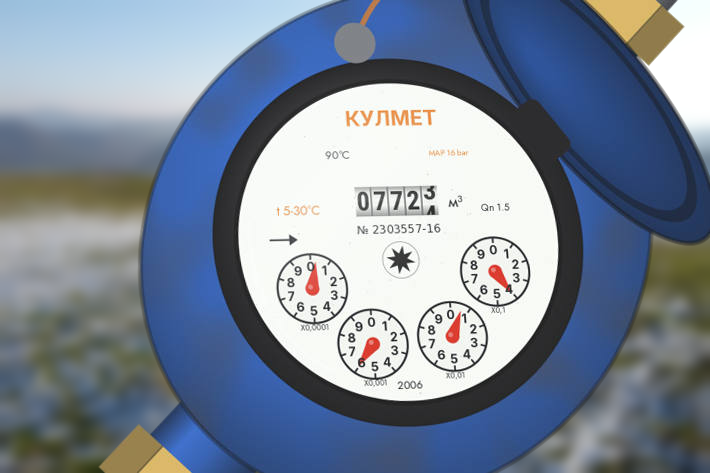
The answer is 7723.4060 m³
